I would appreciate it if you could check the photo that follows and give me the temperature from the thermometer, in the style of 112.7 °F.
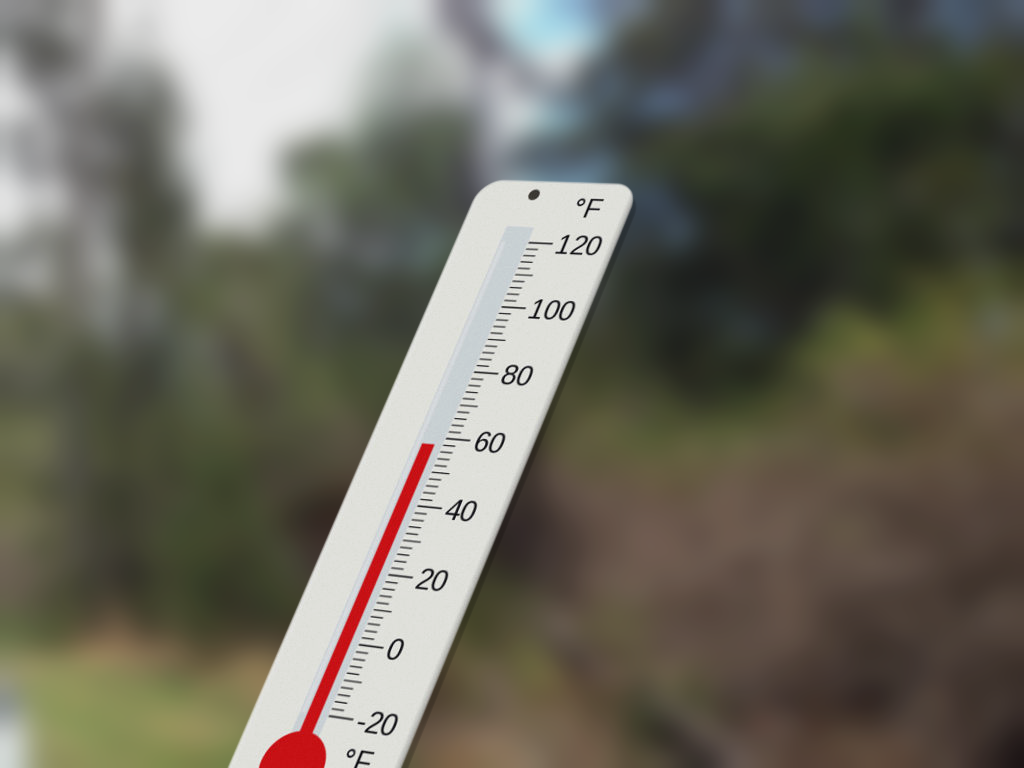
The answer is 58 °F
